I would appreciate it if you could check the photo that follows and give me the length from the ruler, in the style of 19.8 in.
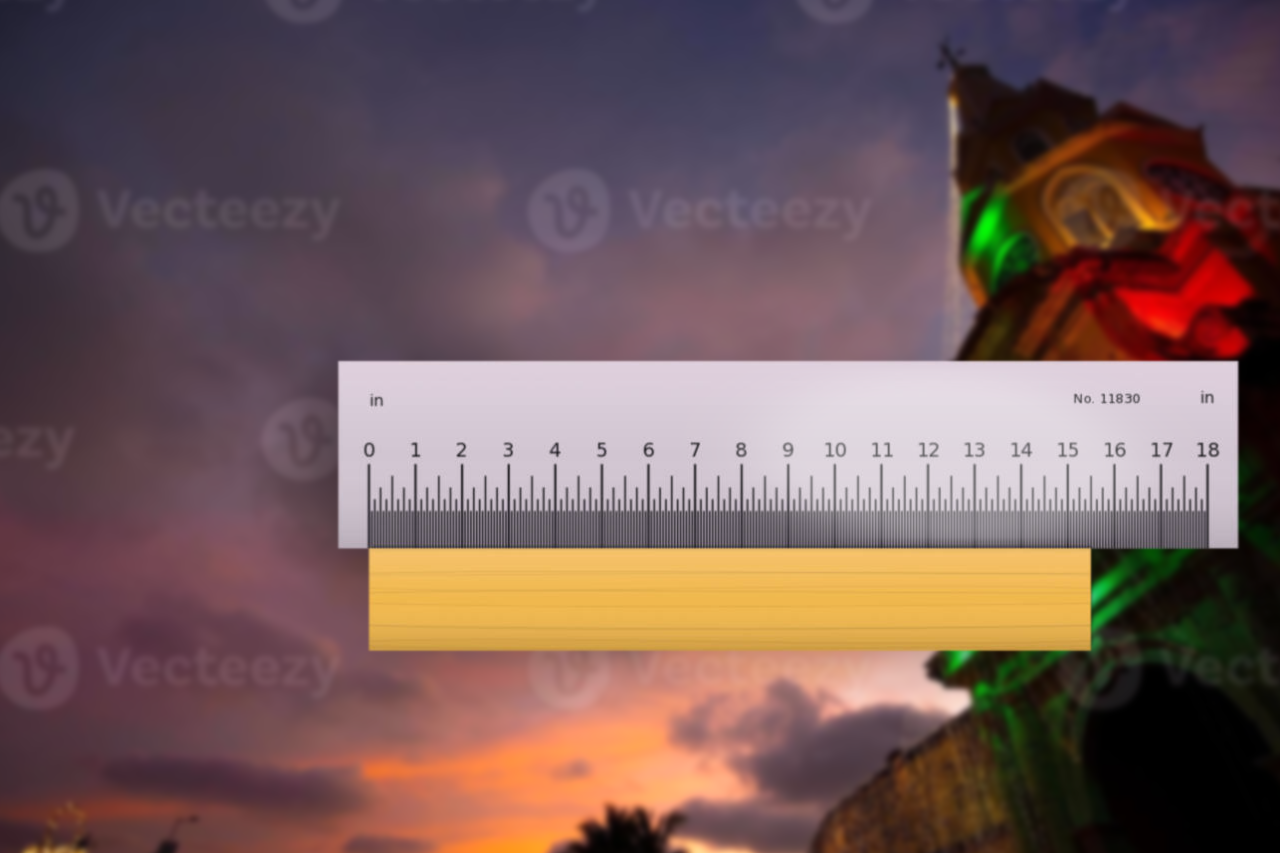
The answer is 15.5 in
